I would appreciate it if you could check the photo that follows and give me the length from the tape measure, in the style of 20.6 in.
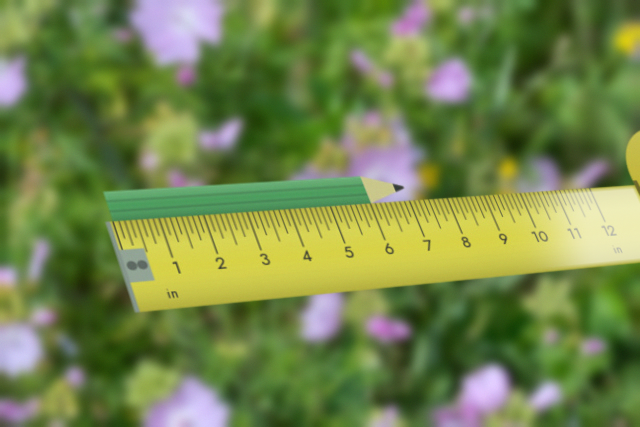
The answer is 7 in
